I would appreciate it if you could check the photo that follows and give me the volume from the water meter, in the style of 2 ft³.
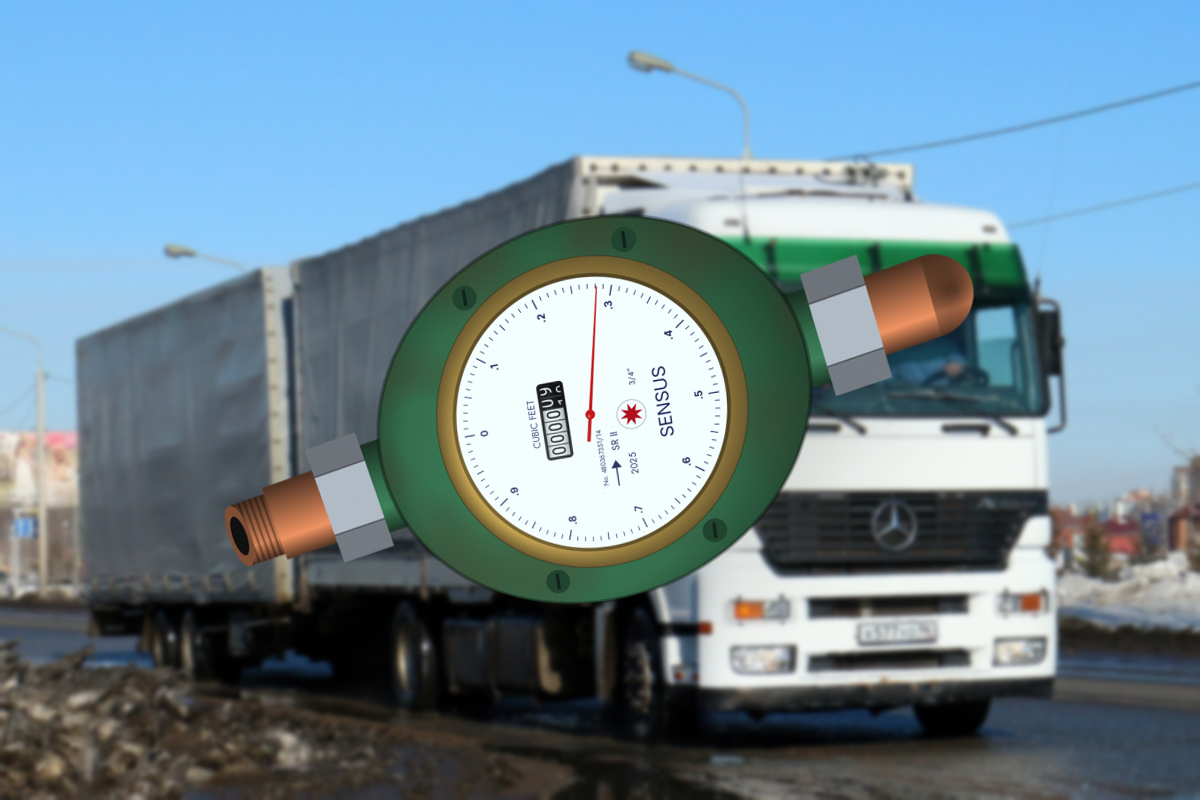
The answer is 9.28 ft³
